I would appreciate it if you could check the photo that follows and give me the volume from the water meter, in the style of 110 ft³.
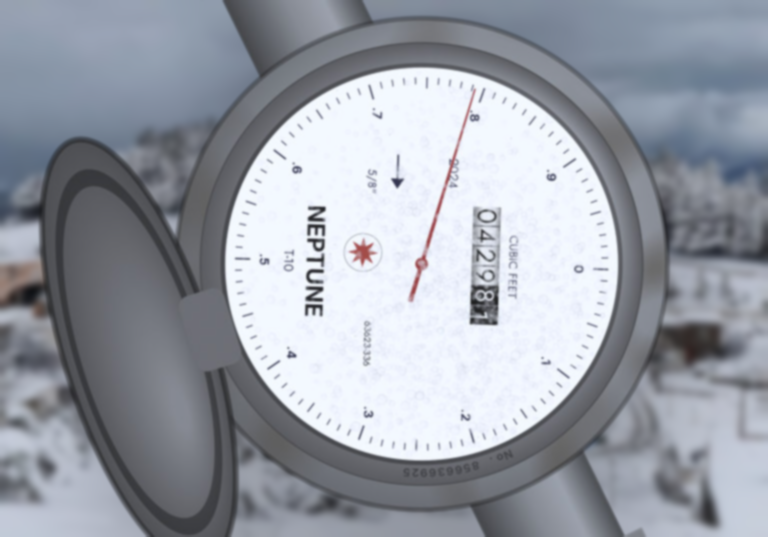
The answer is 42980.79 ft³
